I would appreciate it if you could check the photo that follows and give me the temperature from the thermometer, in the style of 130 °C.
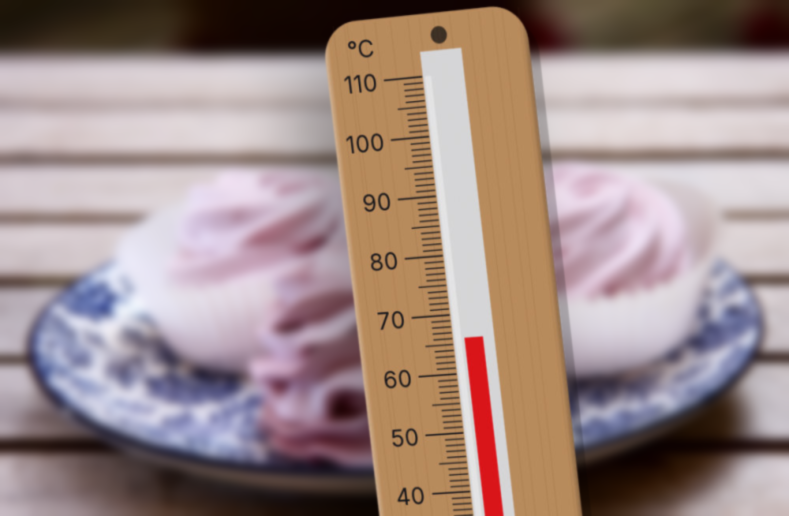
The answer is 66 °C
